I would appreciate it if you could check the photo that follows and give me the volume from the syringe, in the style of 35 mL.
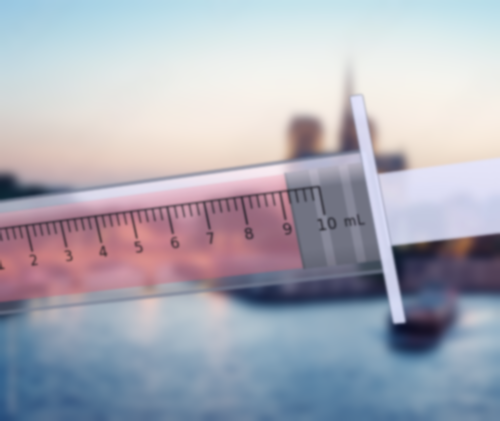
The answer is 9.2 mL
